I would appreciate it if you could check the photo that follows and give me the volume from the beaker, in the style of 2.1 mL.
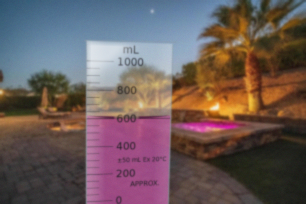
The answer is 600 mL
